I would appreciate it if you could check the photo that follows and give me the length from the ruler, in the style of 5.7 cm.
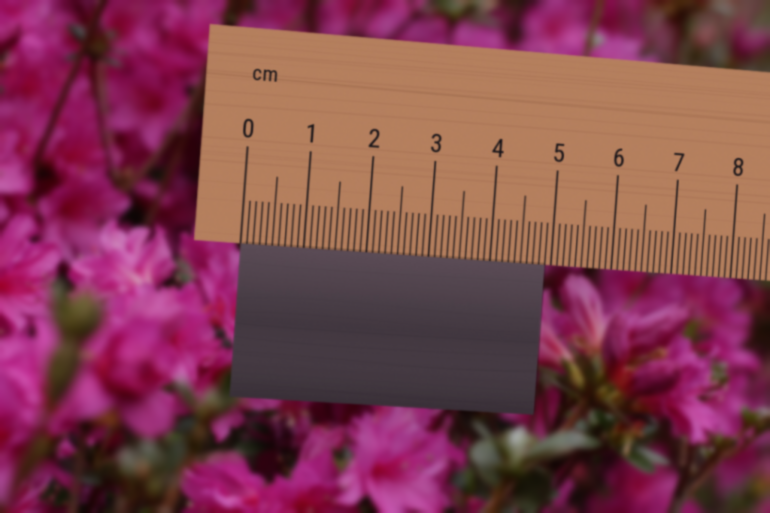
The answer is 4.9 cm
